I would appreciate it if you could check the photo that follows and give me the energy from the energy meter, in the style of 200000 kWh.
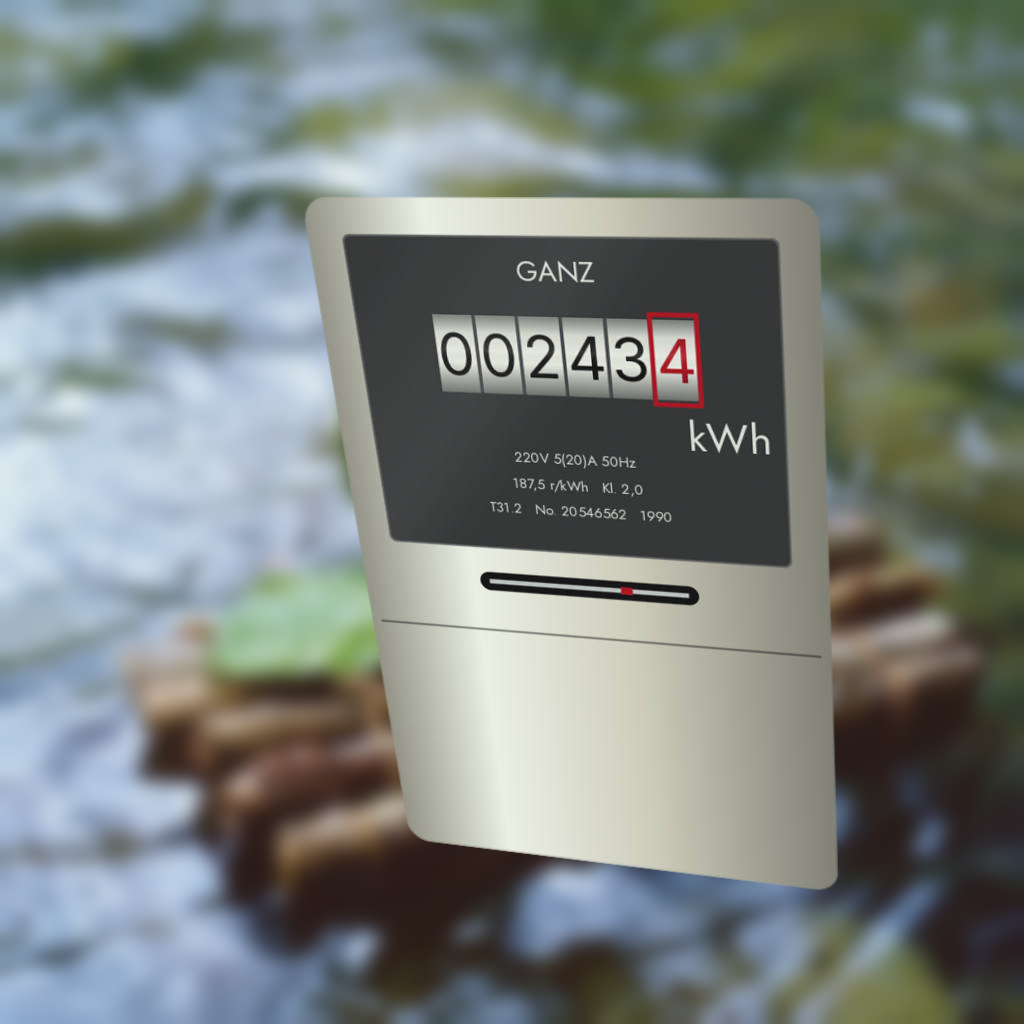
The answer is 243.4 kWh
